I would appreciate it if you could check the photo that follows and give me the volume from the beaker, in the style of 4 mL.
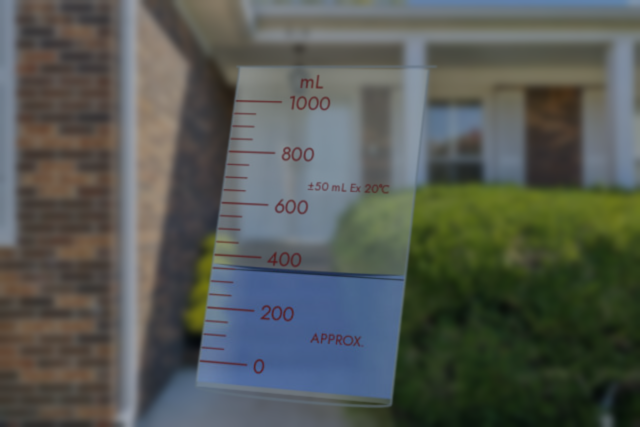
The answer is 350 mL
